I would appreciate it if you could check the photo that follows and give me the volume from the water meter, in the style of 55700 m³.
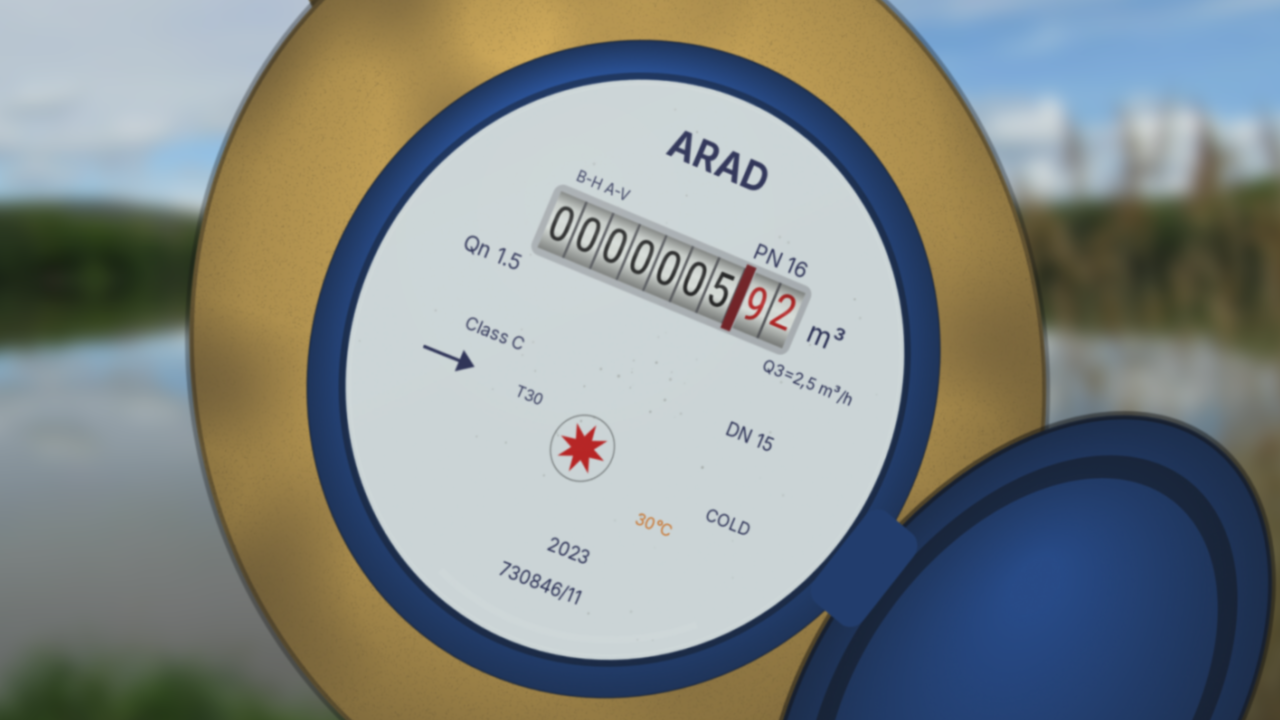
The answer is 5.92 m³
